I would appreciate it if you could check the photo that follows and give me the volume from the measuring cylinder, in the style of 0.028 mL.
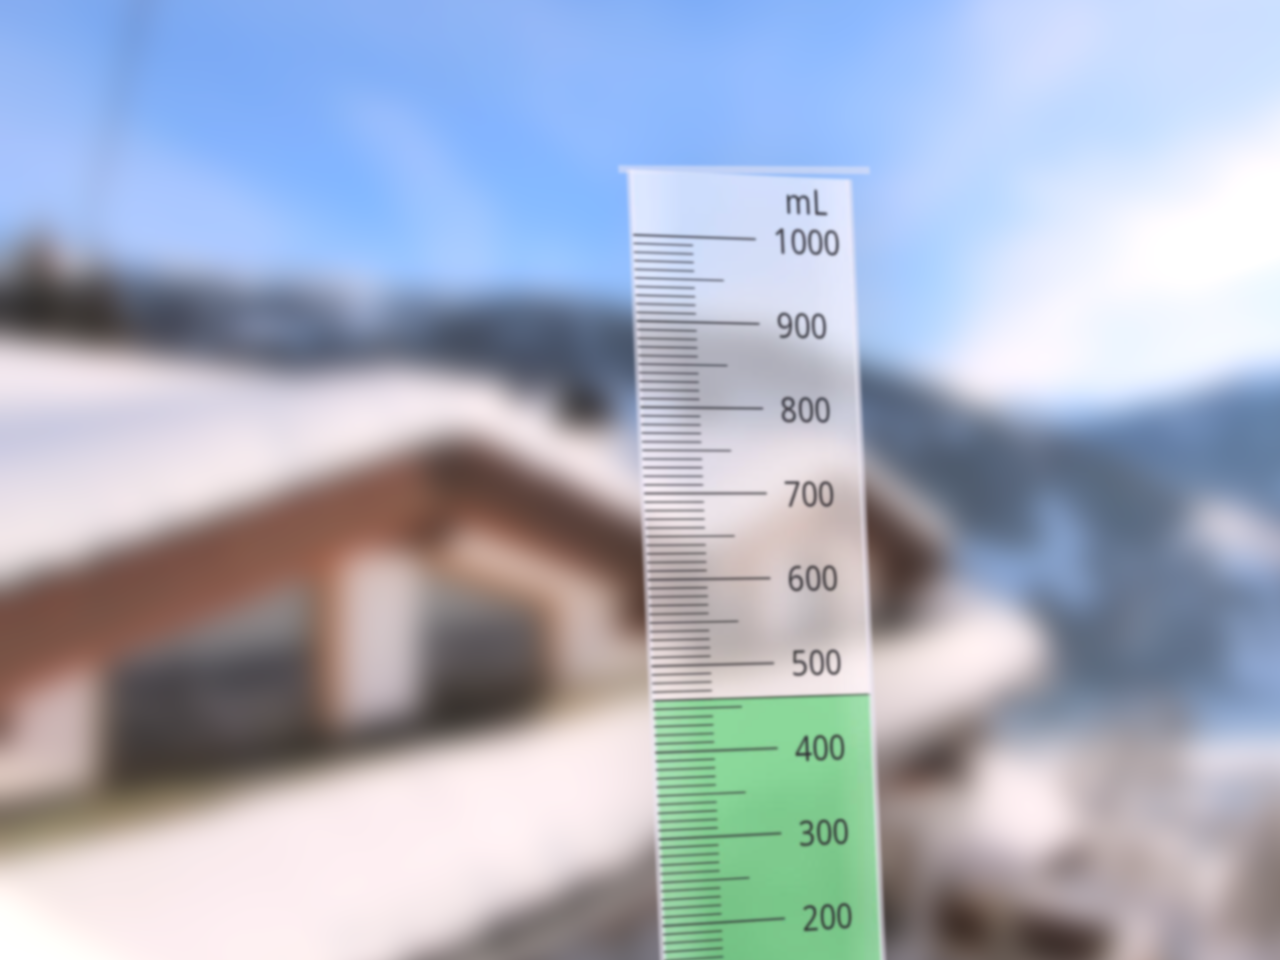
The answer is 460 mL
